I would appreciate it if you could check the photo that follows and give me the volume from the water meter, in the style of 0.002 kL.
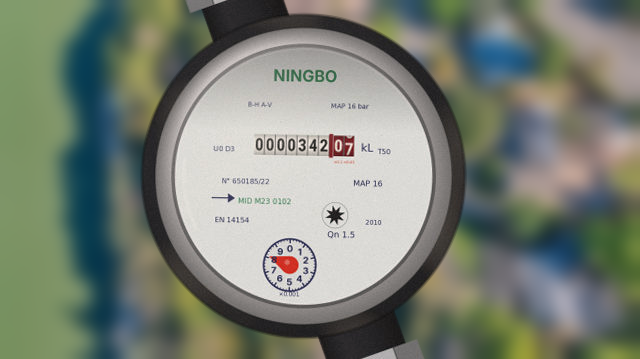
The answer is 342.068 kL
